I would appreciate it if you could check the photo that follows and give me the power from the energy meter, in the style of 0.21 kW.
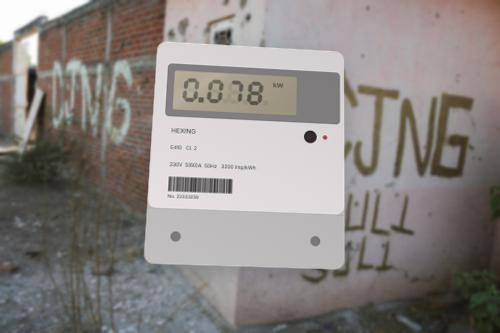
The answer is 0.078 kW
